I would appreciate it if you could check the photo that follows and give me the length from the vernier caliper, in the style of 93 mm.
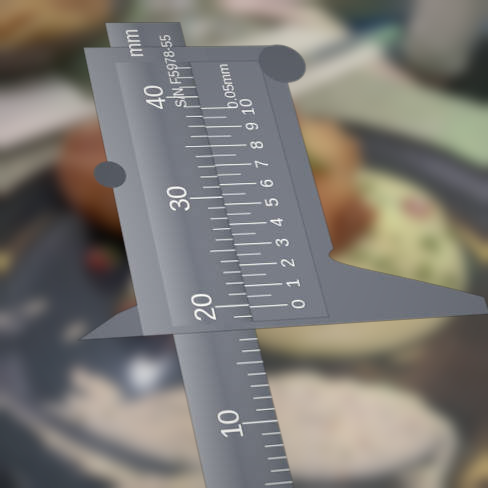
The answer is 19.8 mm
